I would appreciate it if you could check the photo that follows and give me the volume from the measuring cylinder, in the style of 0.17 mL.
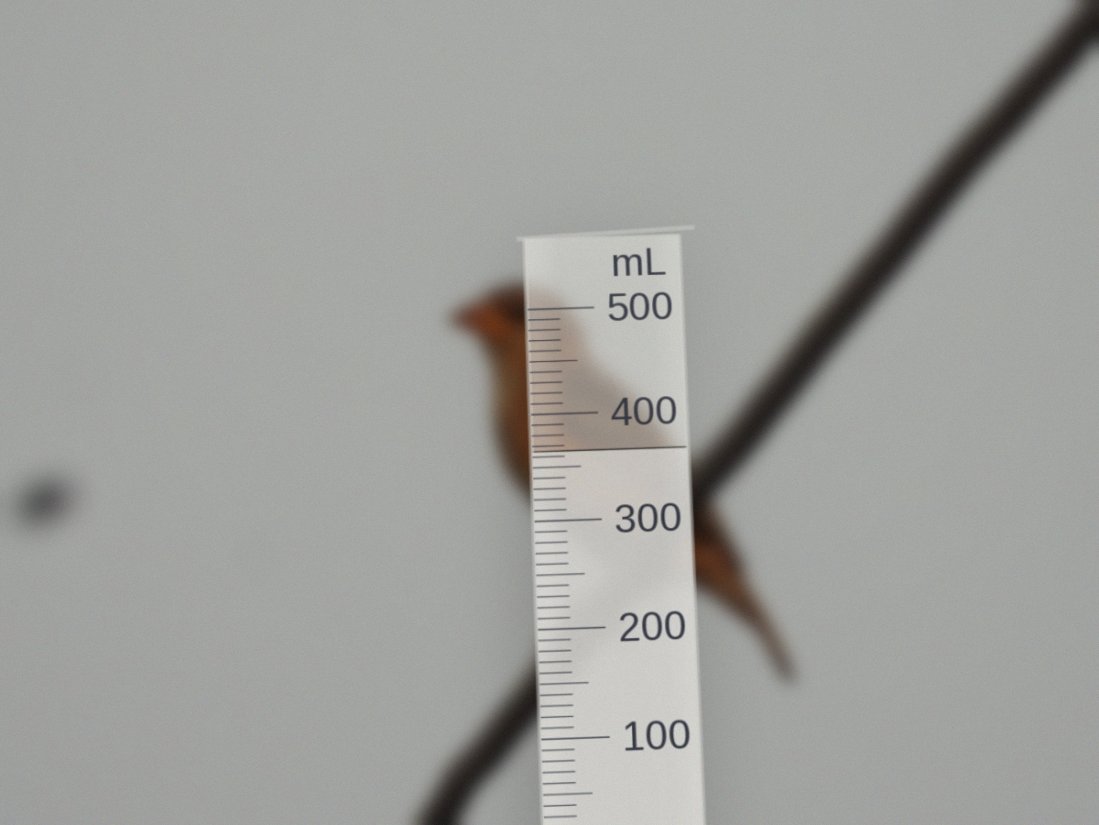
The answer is 365 mL
